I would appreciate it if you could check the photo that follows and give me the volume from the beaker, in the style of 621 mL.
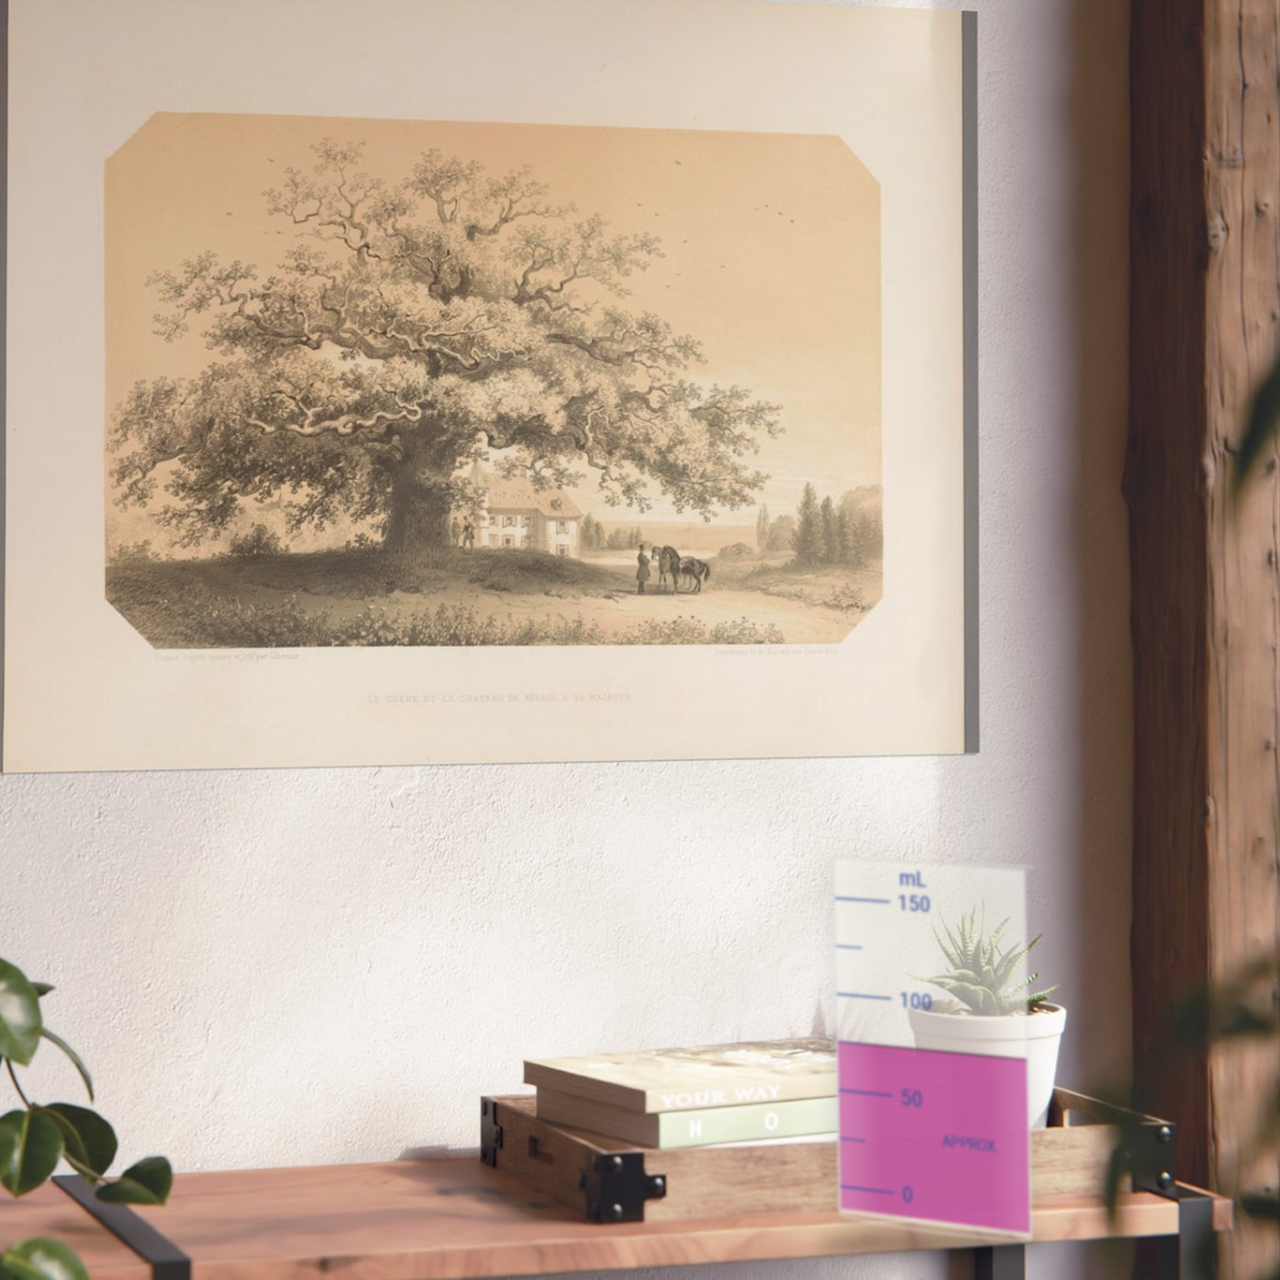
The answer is 75 mL
